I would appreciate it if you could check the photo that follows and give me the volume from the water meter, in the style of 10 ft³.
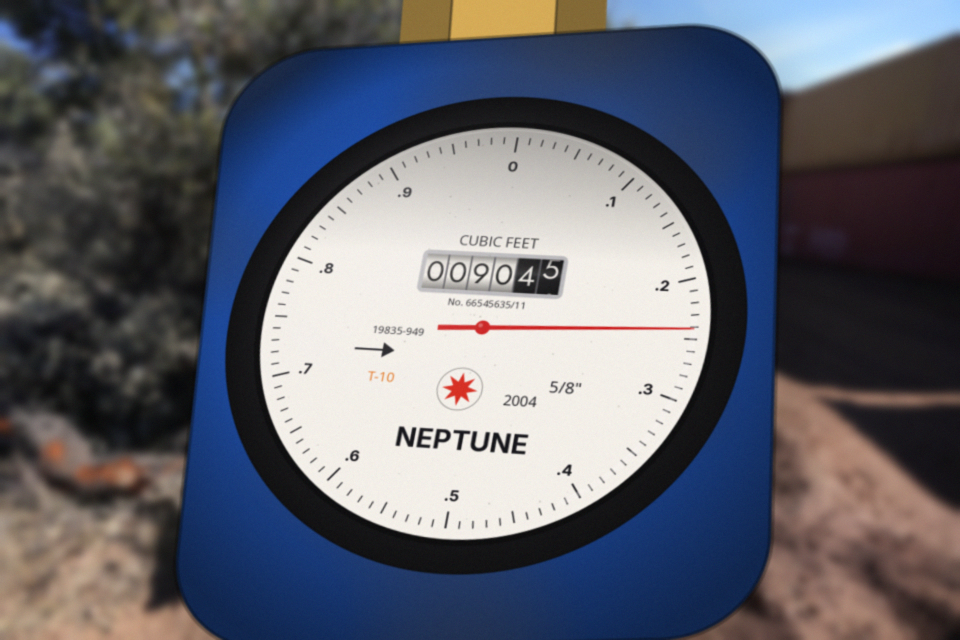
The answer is 9045.24 ft³
